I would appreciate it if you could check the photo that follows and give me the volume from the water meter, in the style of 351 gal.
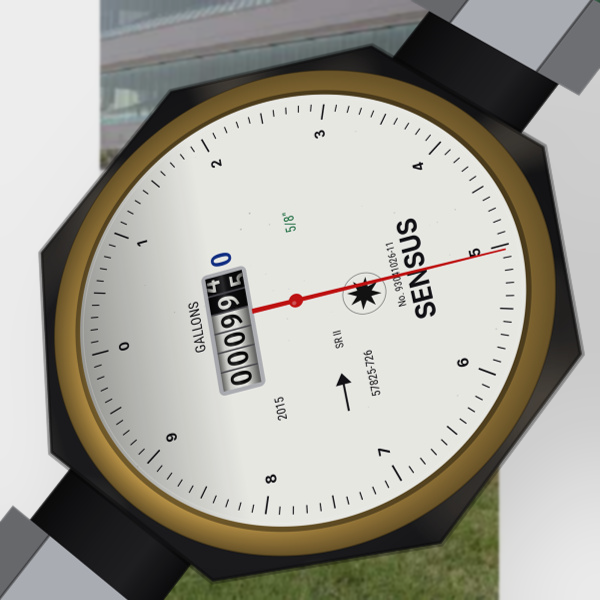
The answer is 9945.0 gal
